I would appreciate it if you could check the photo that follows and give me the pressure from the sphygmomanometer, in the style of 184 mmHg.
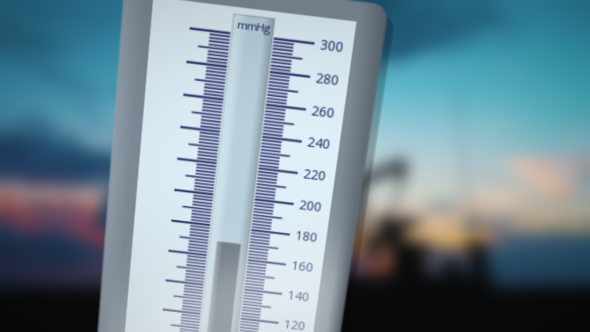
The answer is 170 mmHg
